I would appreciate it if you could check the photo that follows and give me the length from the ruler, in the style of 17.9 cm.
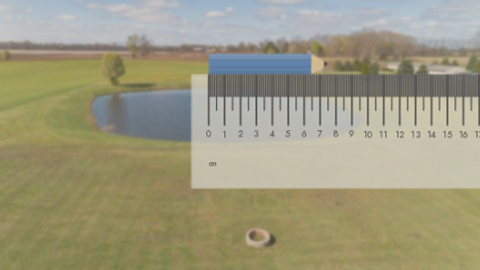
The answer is 7.5 cm
